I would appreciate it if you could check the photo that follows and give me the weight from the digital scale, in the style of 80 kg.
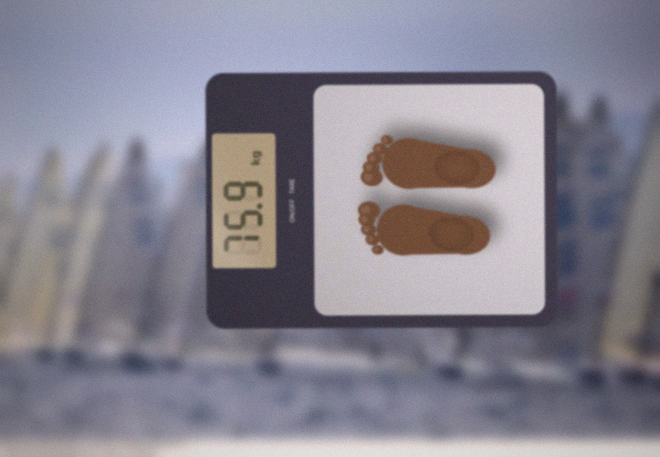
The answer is 75.9 kg
